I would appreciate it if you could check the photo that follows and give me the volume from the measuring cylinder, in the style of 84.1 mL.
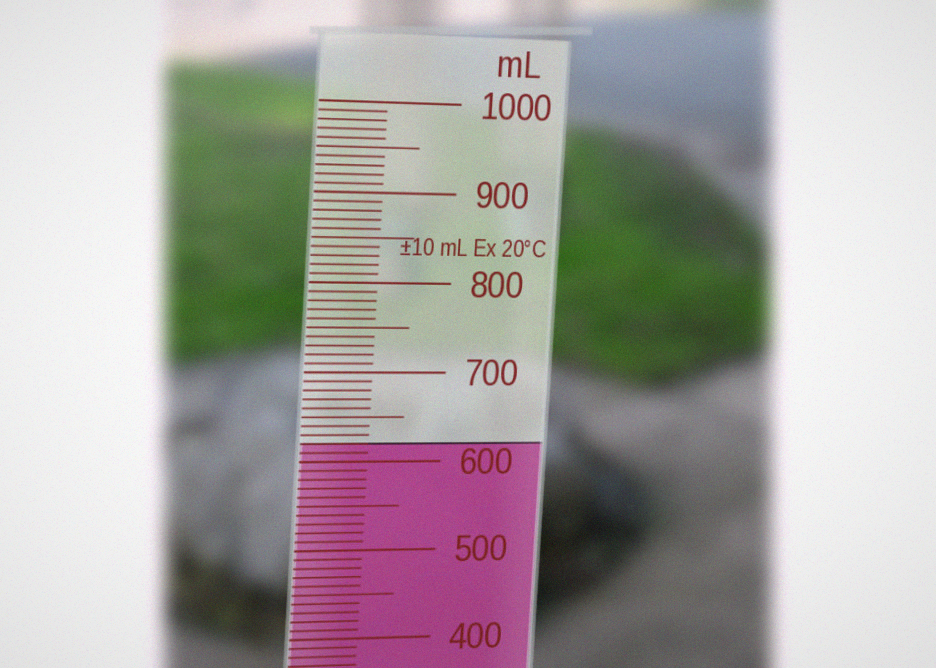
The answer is 620 mL
